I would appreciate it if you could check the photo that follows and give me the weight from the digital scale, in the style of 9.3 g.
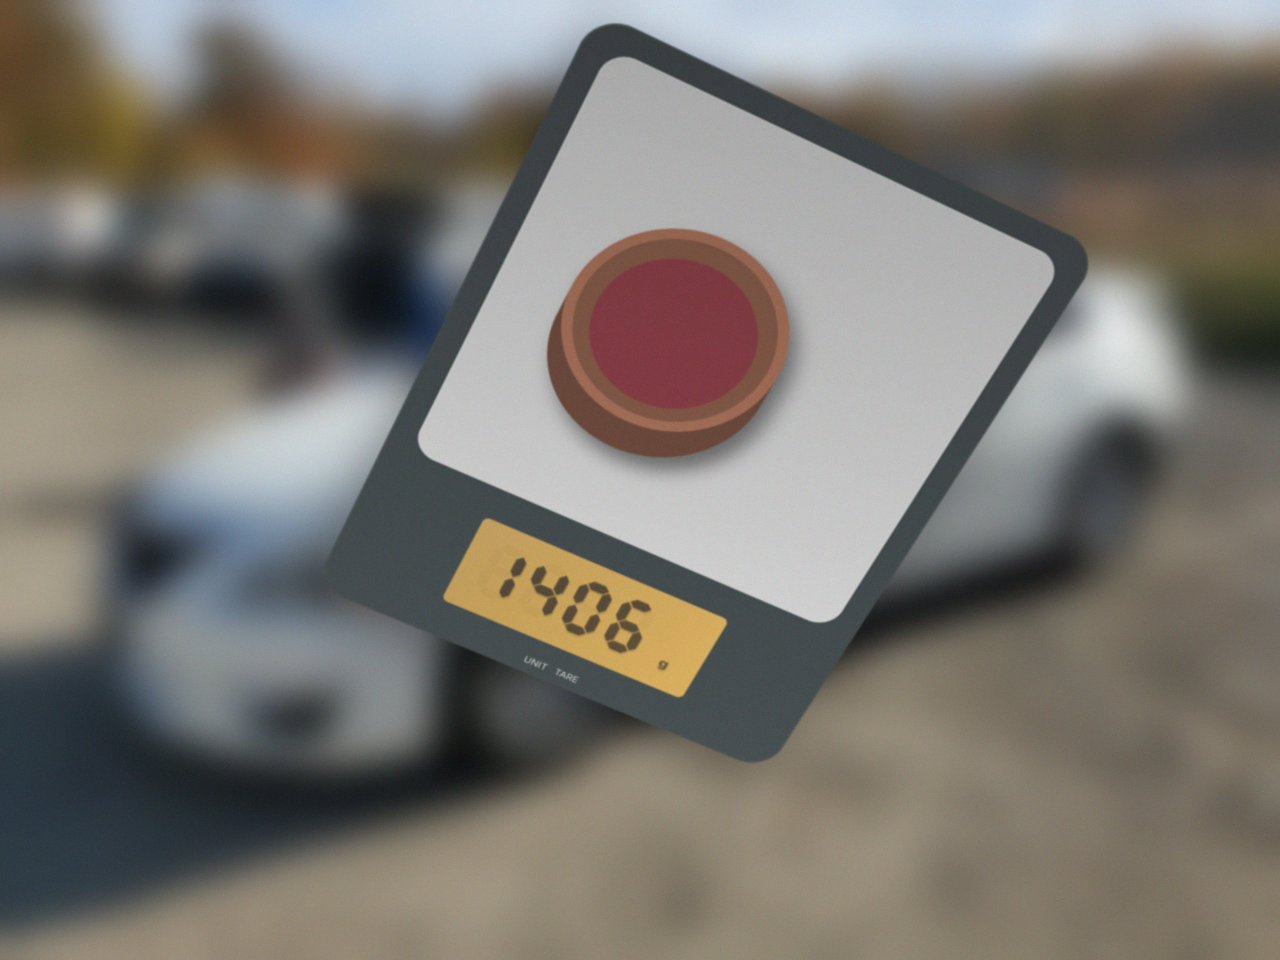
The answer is 1406 g
